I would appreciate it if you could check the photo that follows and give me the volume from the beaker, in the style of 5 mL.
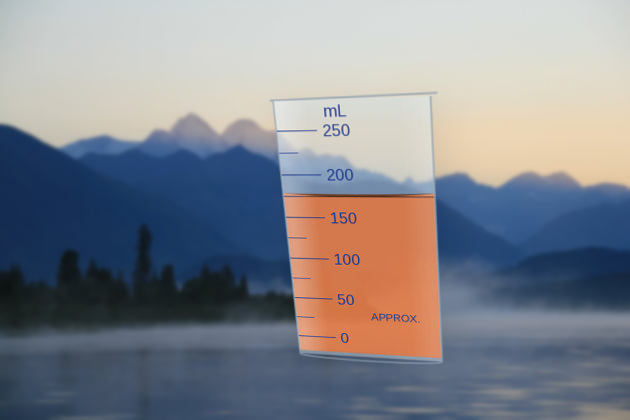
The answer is 175 mL
